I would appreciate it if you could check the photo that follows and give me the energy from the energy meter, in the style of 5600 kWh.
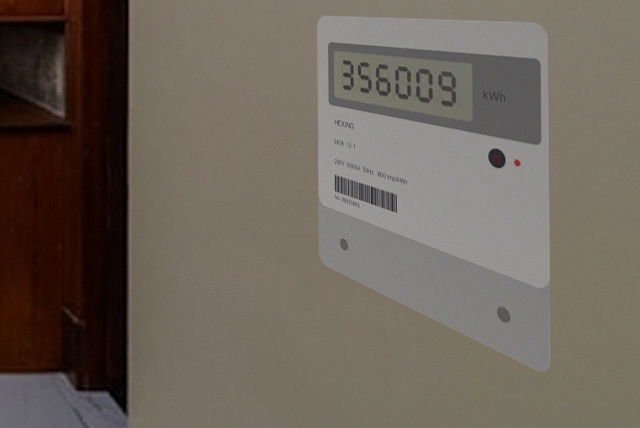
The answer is 356009 kWh
